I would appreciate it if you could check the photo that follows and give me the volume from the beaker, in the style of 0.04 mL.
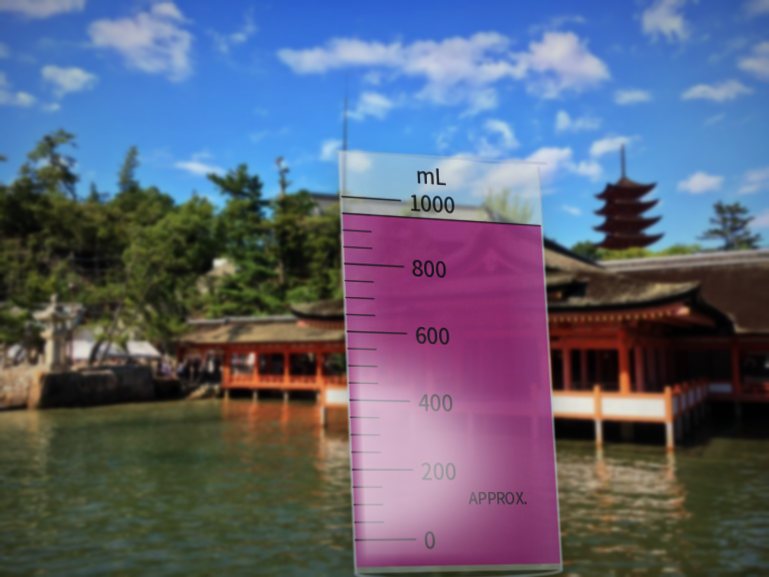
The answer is 950 mL
